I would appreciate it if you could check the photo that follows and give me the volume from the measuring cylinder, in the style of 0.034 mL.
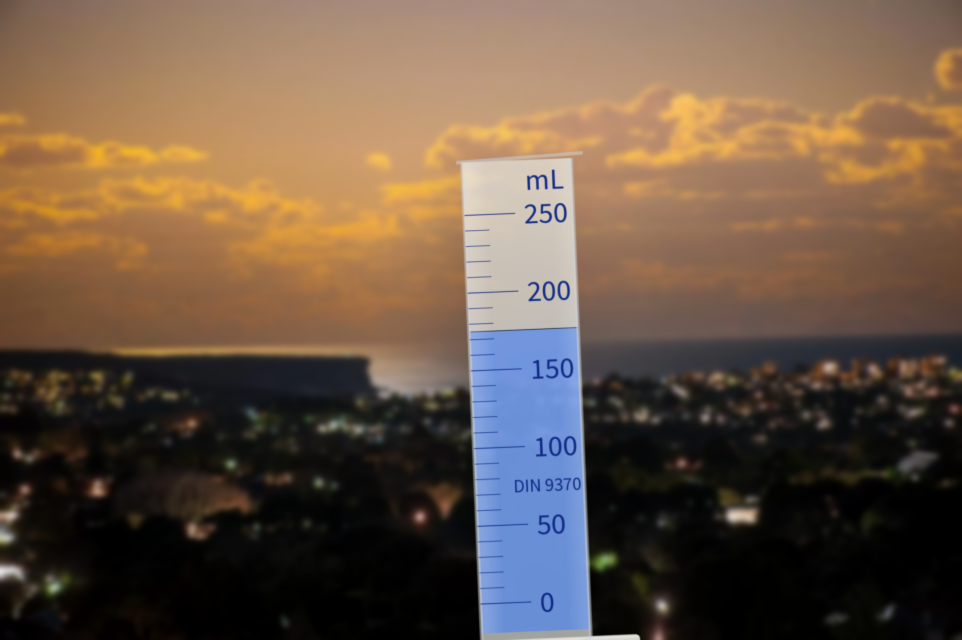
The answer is 175 mL
